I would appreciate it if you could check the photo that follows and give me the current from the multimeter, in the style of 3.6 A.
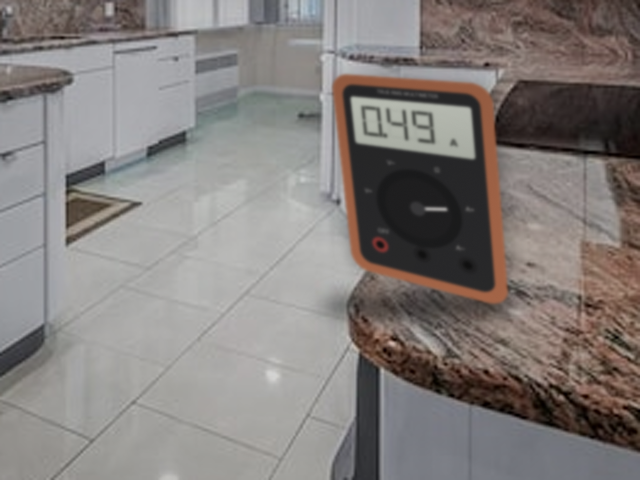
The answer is 0.49 A
